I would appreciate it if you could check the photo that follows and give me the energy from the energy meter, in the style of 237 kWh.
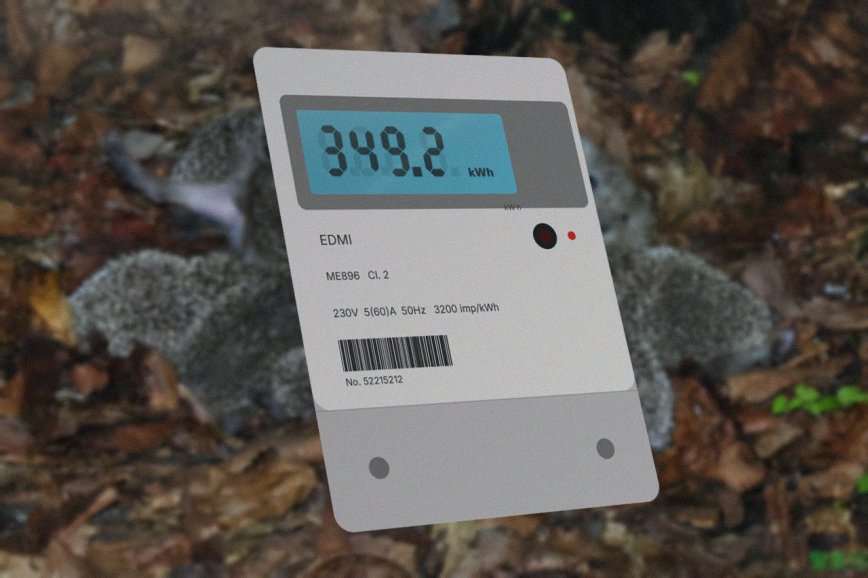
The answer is 349.2 kWh
